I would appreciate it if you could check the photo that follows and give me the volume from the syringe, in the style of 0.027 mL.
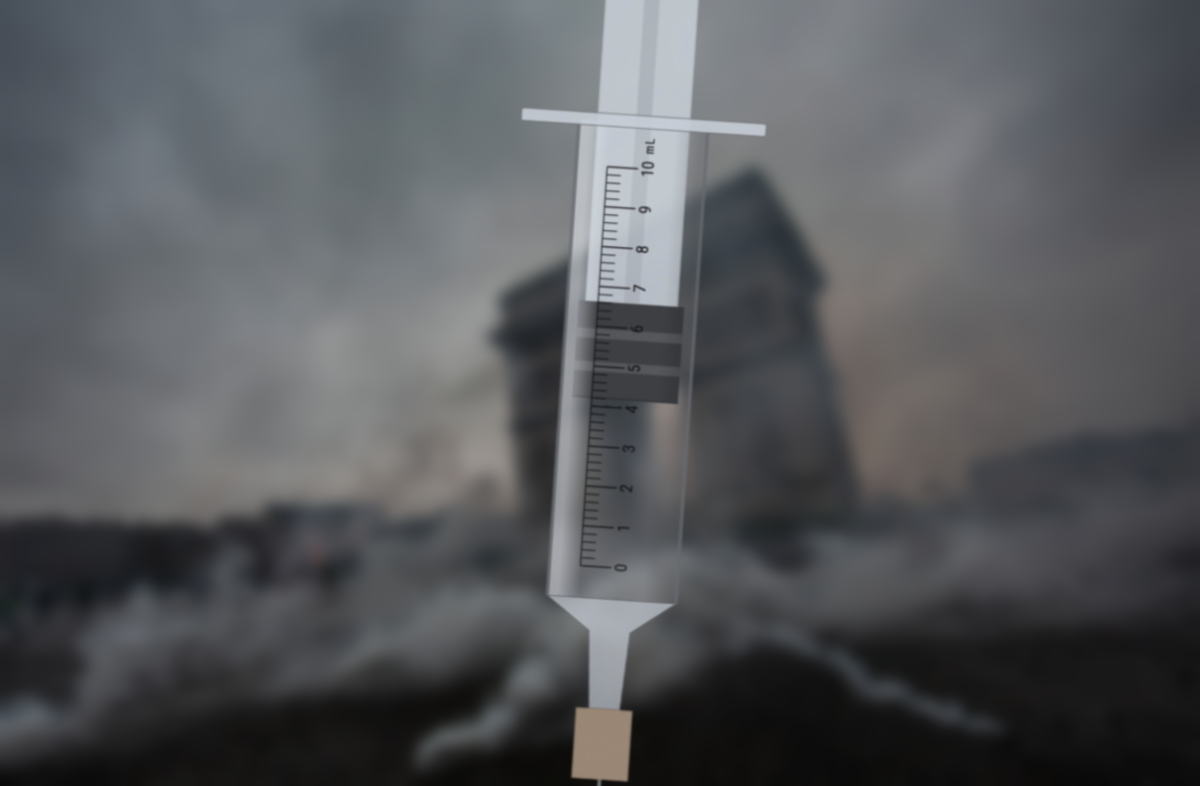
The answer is 4.2 mL
